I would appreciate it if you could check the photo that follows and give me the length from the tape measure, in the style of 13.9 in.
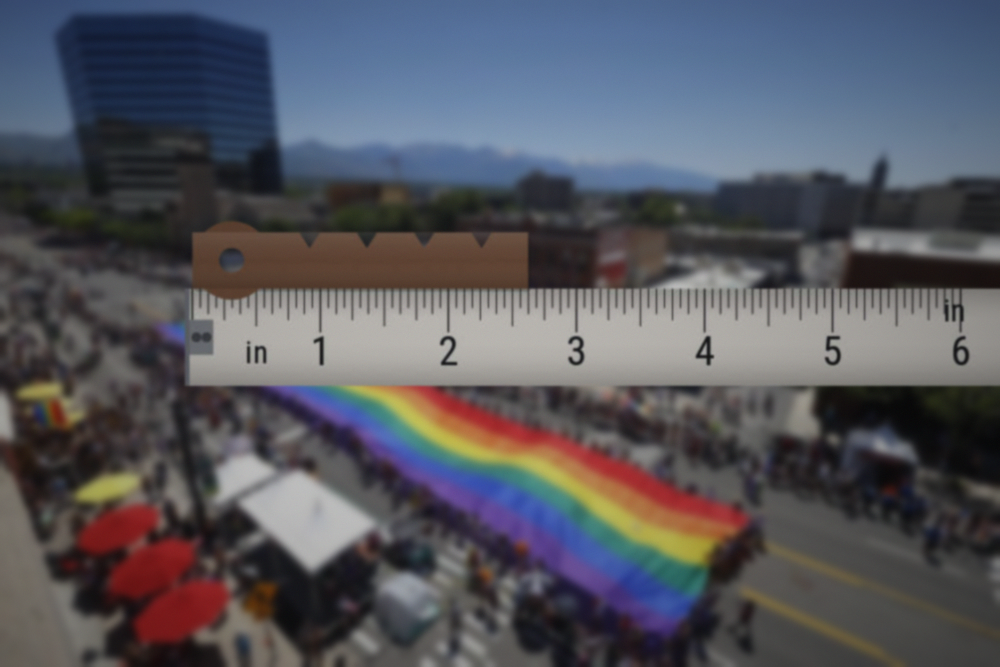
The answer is 2.625 in
